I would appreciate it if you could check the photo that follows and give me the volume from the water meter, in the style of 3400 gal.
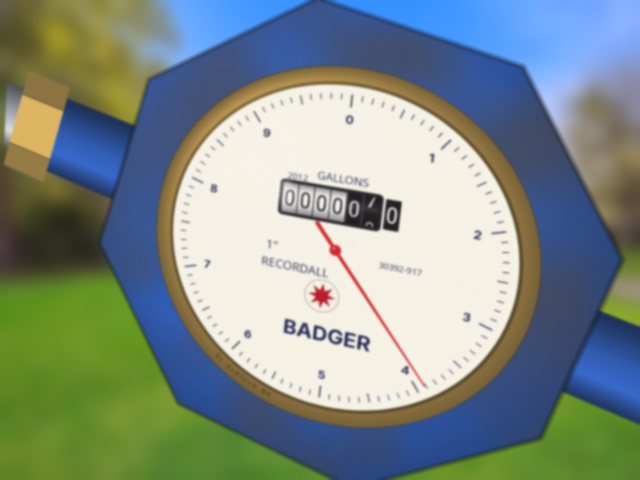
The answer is 73.9 gal
